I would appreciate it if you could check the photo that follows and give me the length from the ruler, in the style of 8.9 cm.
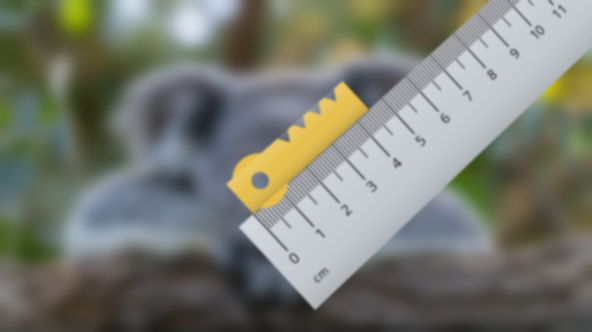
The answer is 4.5 cm
